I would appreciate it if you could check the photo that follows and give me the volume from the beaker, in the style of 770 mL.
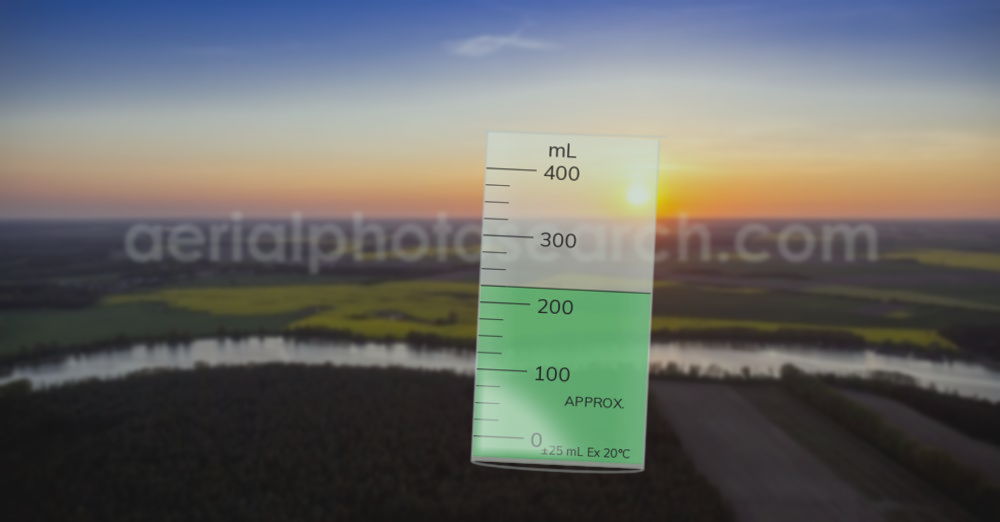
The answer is 225 mL
